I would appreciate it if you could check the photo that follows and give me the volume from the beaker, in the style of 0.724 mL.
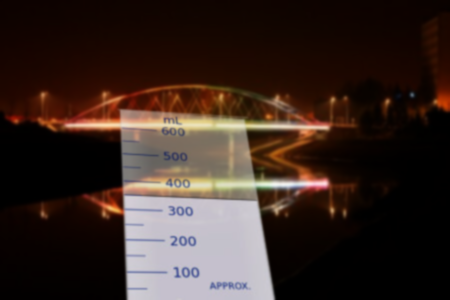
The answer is 350 mL
